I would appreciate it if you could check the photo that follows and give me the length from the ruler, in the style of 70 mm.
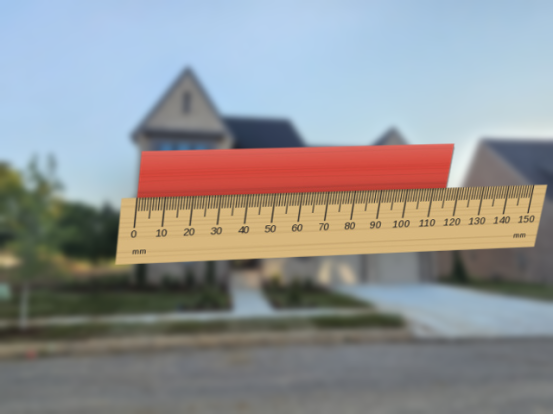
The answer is 115 mm
